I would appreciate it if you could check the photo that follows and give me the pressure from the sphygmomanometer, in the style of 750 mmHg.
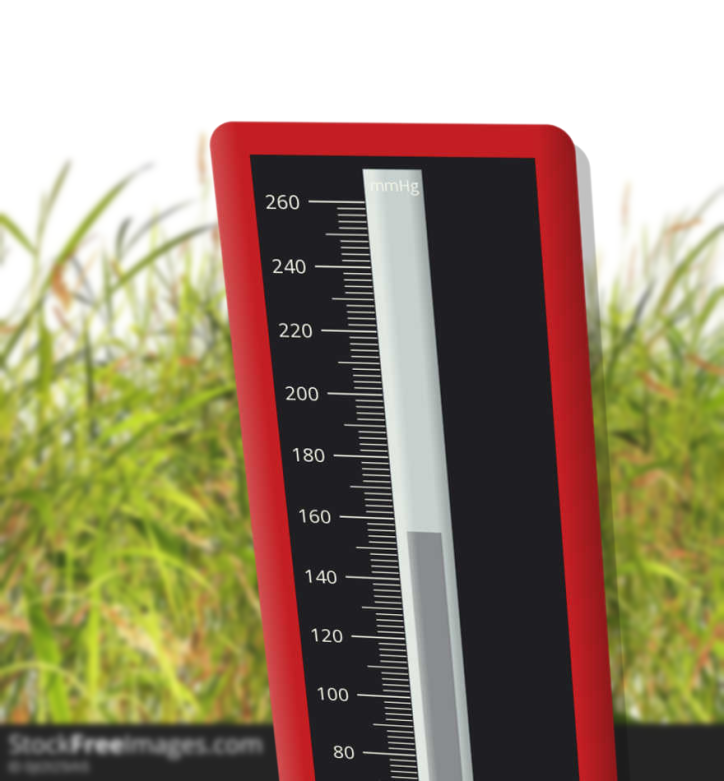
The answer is 156 mmHg
